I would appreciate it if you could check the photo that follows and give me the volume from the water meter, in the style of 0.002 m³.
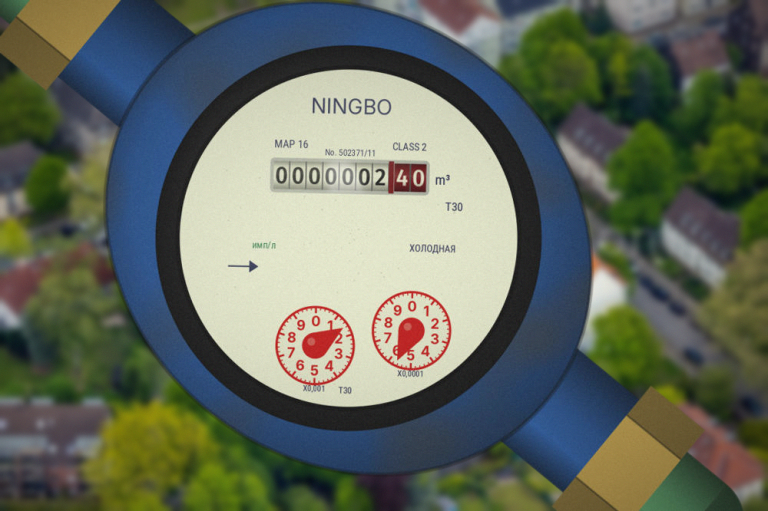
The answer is 2.4015 m³
